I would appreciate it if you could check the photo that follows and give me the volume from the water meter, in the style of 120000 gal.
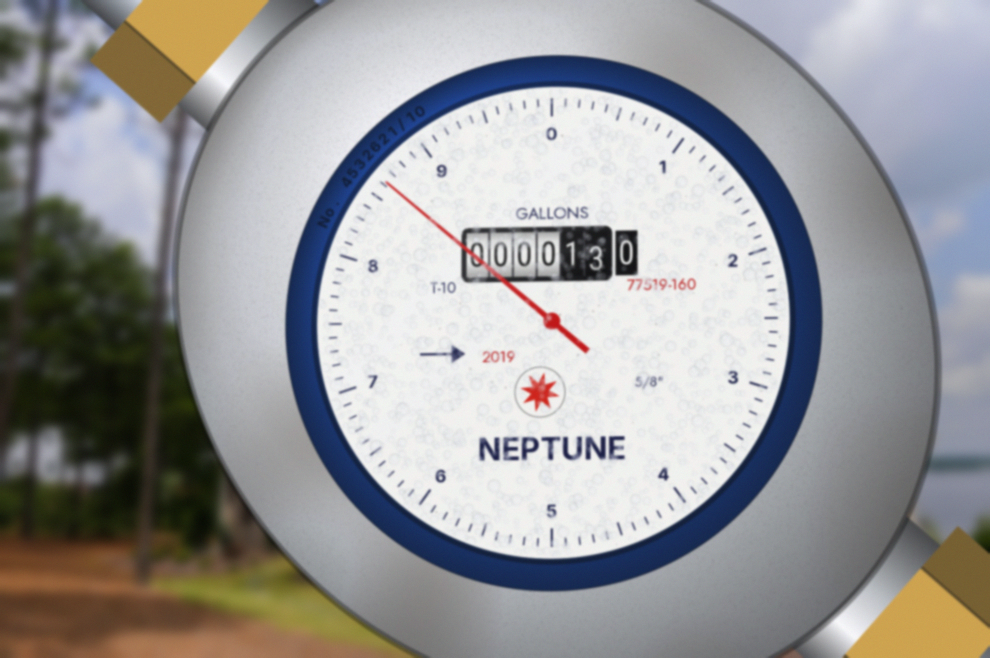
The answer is 128.6 gal
